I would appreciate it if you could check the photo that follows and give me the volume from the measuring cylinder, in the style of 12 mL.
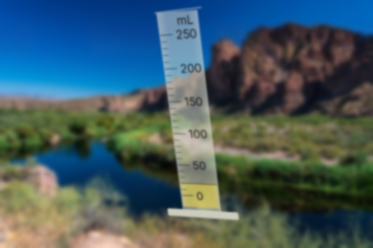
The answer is 20 mL
